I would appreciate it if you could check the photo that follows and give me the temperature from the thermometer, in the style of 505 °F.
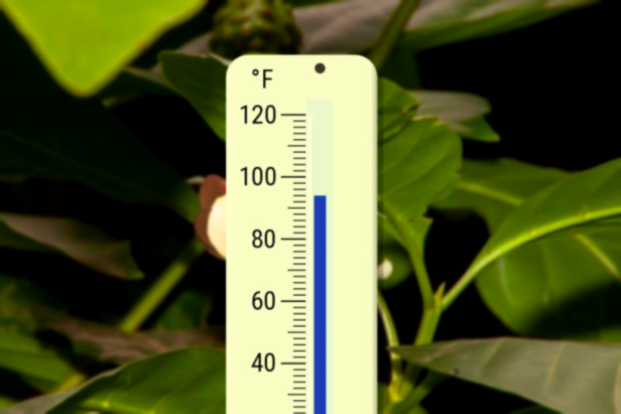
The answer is 94 °F
